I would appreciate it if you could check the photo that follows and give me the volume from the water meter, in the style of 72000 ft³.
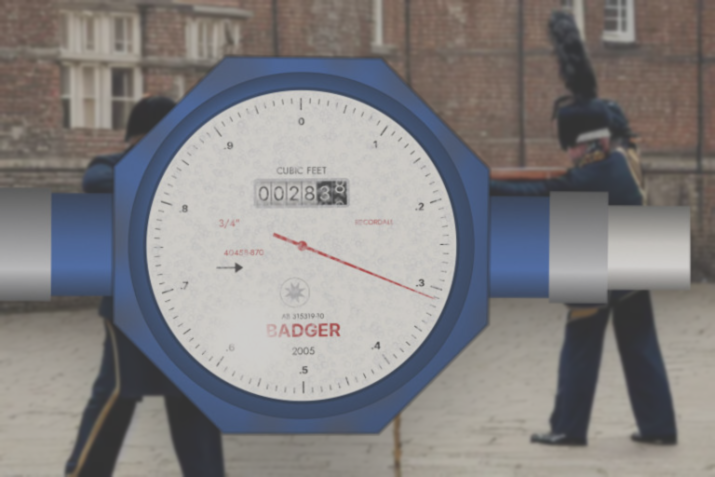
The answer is 2838.31 ft³
